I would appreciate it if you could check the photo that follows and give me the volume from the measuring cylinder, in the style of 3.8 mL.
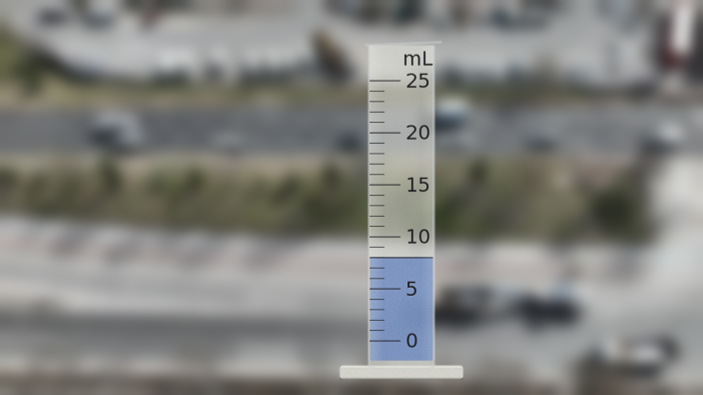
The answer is 8 mL
